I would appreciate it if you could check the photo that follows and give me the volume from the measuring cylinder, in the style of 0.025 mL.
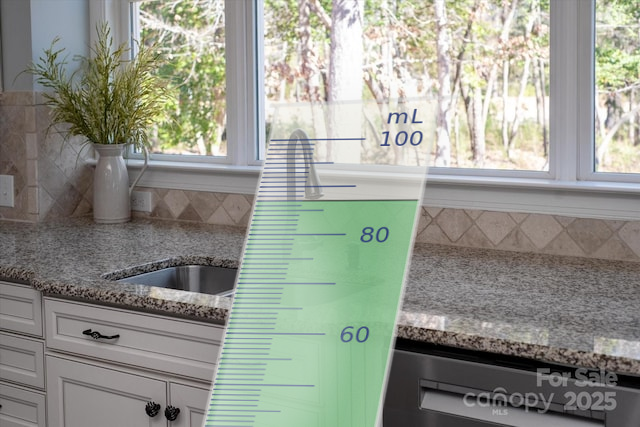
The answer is 87 mL
